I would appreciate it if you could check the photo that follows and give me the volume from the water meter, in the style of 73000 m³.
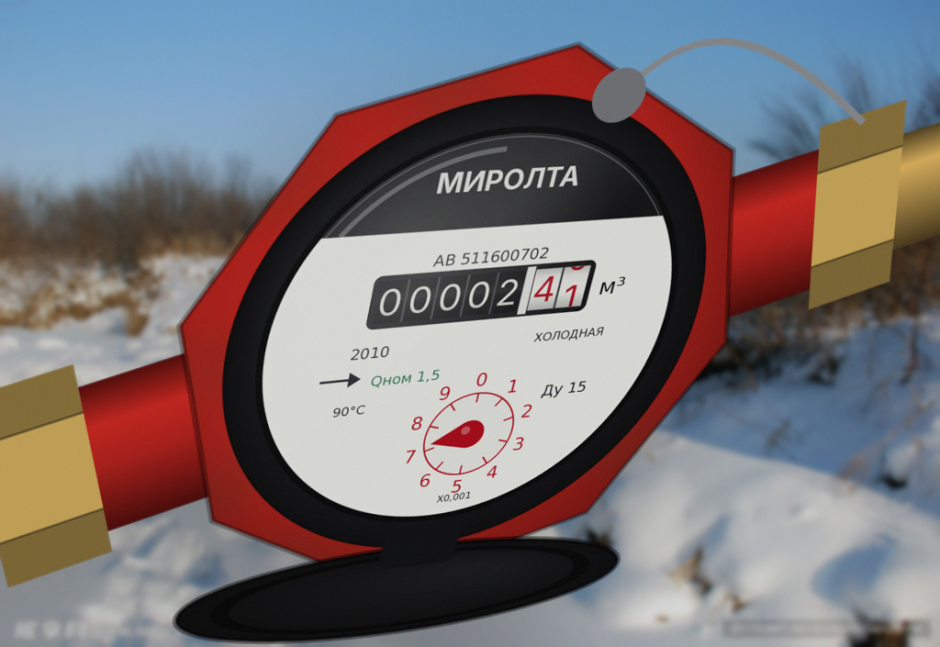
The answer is 2.407 m³
